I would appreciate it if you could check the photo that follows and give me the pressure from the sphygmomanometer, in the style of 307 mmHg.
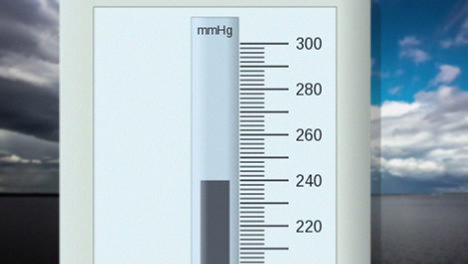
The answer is 240 mmHg
